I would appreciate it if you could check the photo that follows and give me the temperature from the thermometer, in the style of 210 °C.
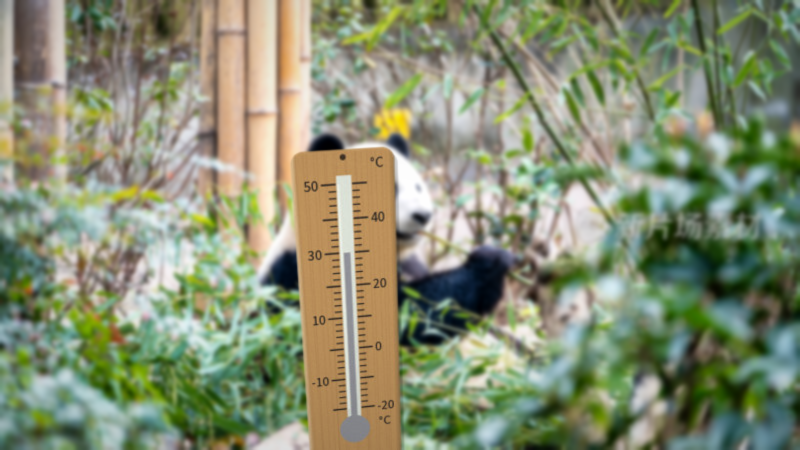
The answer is 30 °C
